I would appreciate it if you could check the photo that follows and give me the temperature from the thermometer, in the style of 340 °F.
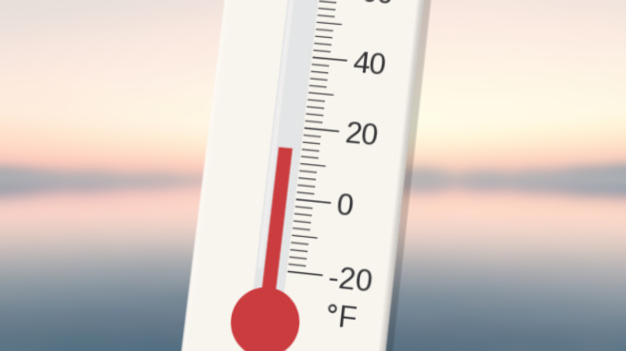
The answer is 14 °F
